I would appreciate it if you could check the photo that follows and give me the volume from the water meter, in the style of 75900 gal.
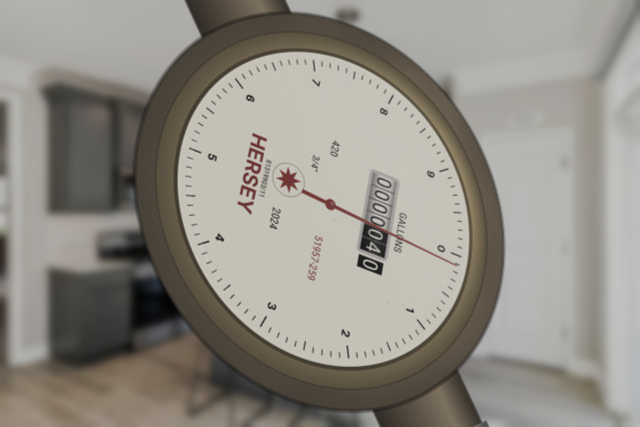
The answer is 40.1 gal
